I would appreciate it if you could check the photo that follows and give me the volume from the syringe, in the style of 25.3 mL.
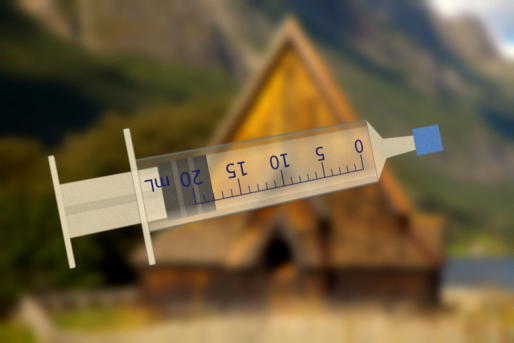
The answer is 18 mL
